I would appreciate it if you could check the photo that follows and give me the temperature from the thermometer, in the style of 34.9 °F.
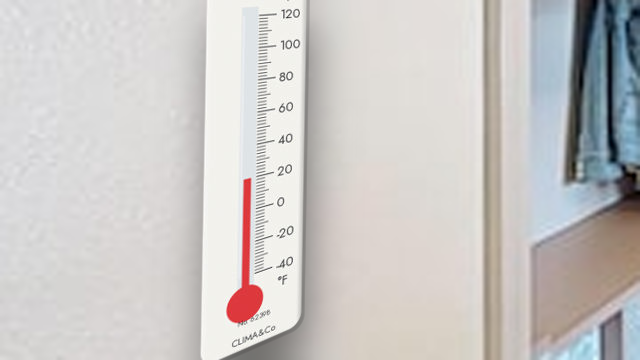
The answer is 20 °F
